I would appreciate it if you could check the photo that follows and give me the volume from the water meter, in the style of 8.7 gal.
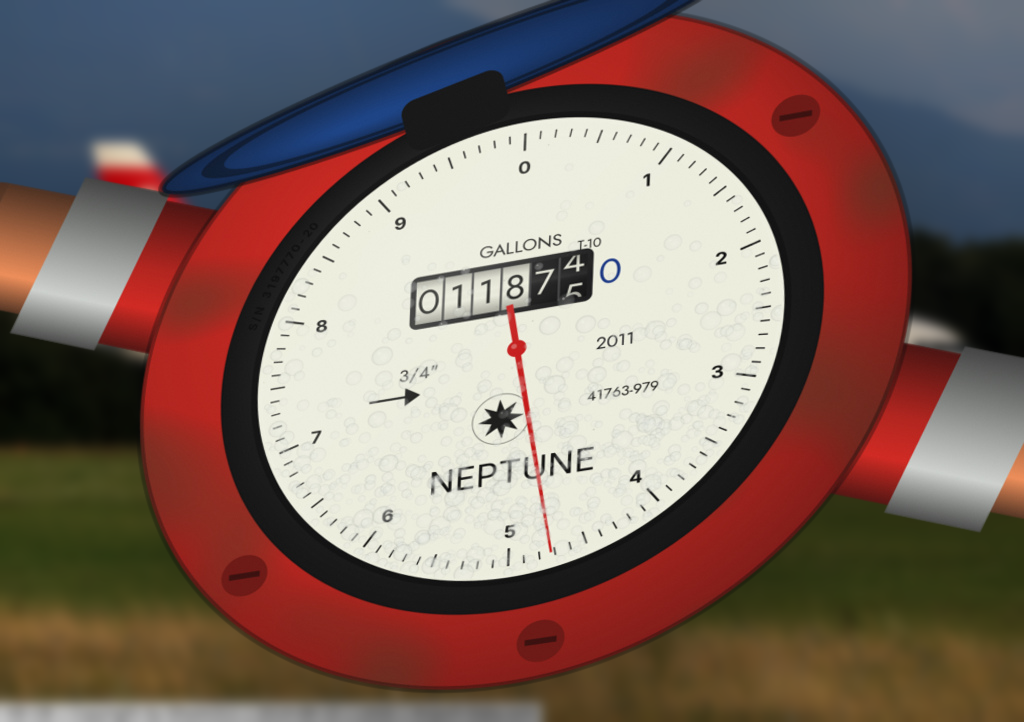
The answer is 118744.7 gal
